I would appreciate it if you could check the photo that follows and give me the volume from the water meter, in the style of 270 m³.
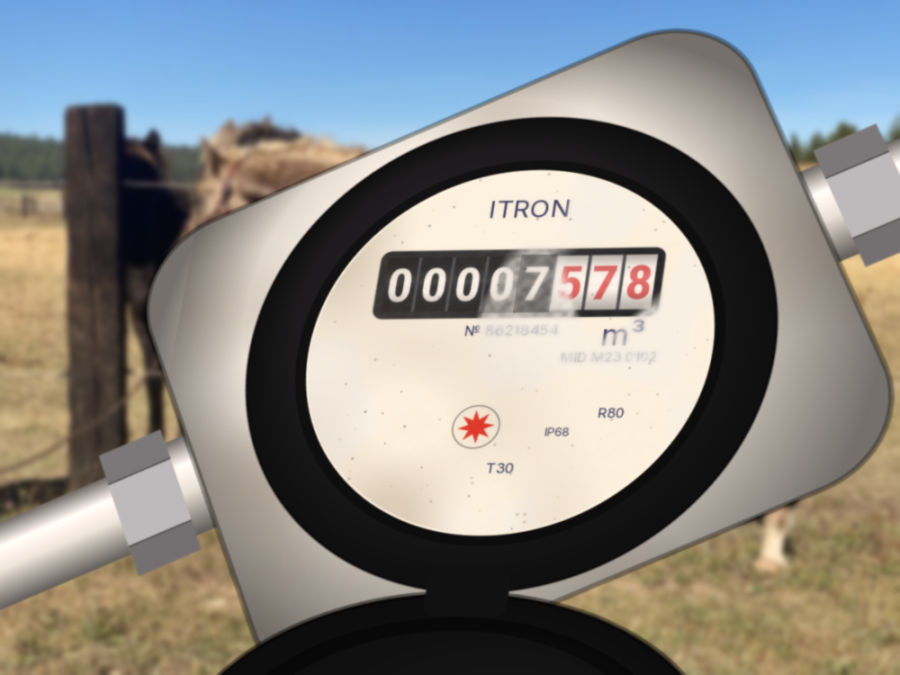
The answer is 7.578 m³
